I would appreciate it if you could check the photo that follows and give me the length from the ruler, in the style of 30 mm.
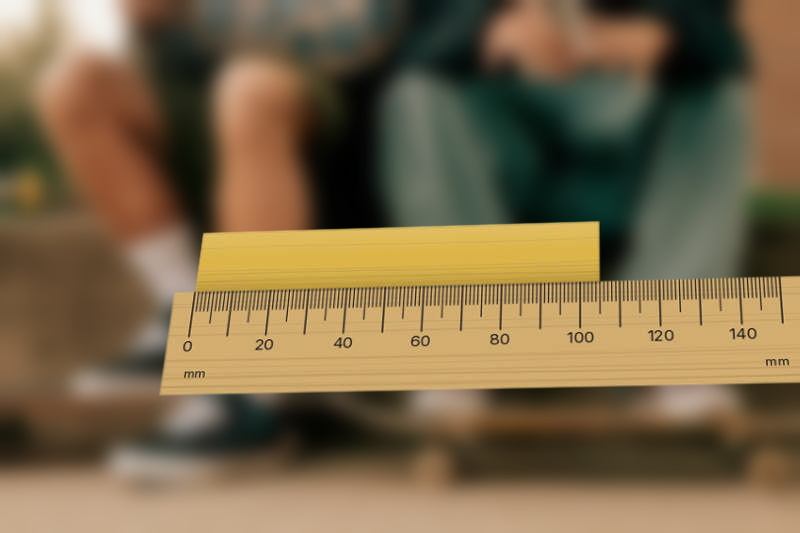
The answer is 105 mm
